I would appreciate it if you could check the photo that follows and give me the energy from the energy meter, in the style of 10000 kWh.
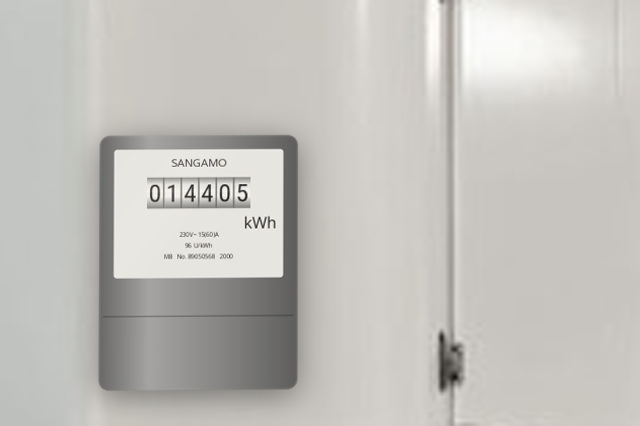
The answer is 14405 kWh
